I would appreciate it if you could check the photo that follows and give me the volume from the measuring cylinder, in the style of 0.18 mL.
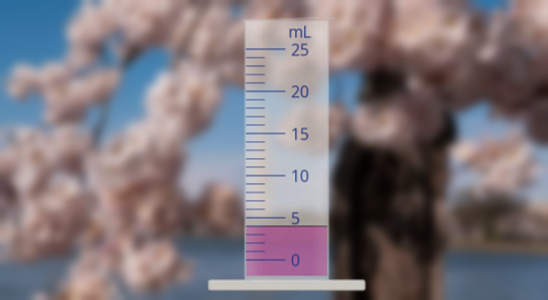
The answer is 4 mL
